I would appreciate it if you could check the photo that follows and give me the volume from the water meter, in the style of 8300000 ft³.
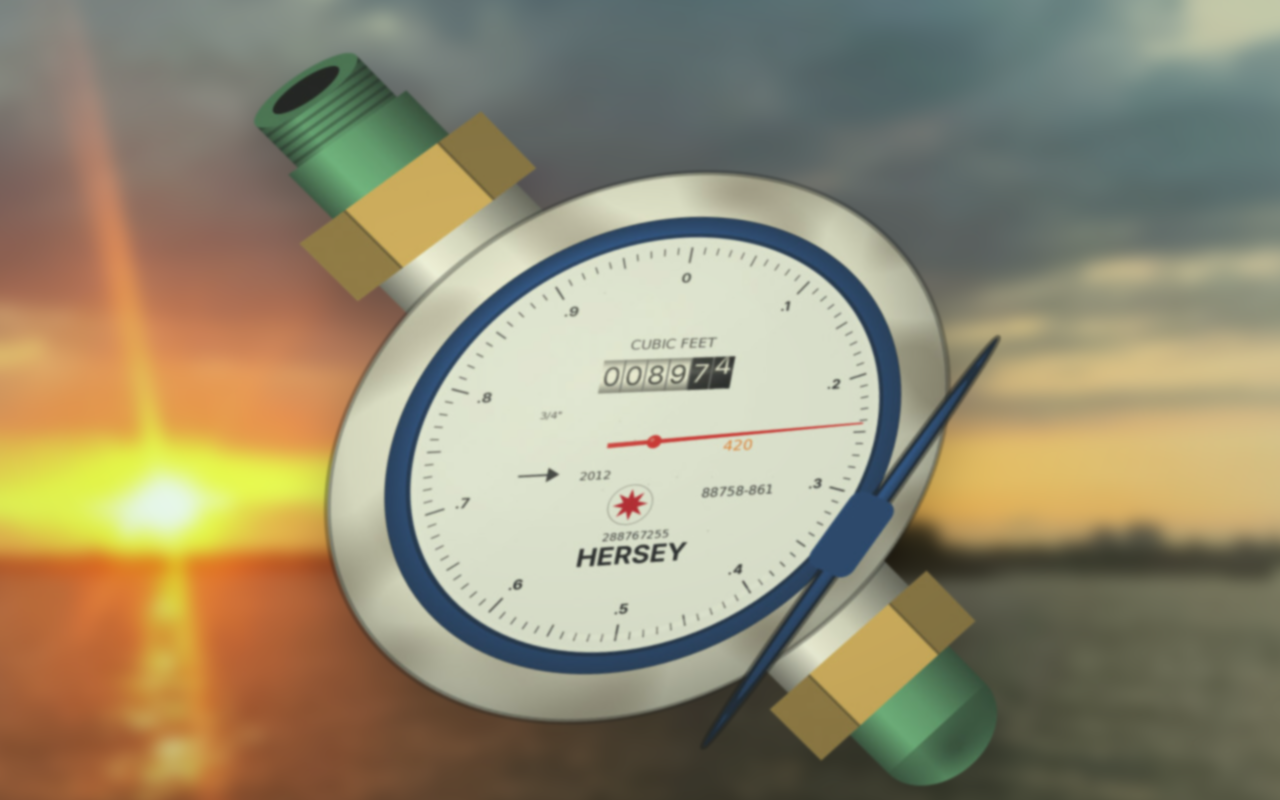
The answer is 8974.24 ft³
